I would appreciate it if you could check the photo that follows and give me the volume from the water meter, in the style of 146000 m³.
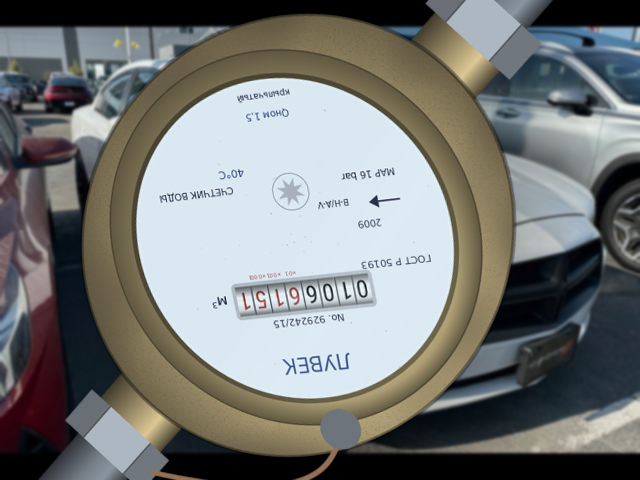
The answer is 106.6151 m³
